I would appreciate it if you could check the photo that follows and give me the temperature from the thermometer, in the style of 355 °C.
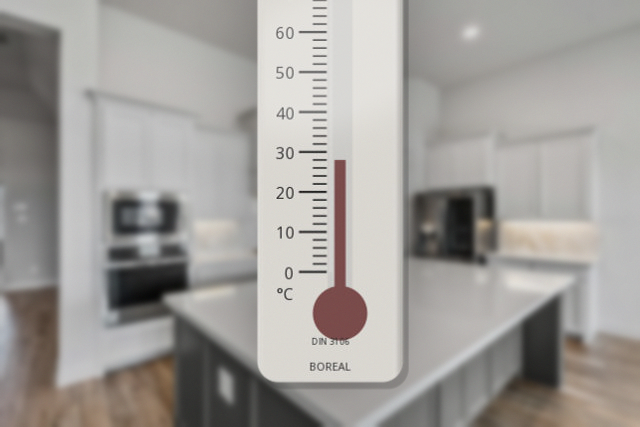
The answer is 28 °C
